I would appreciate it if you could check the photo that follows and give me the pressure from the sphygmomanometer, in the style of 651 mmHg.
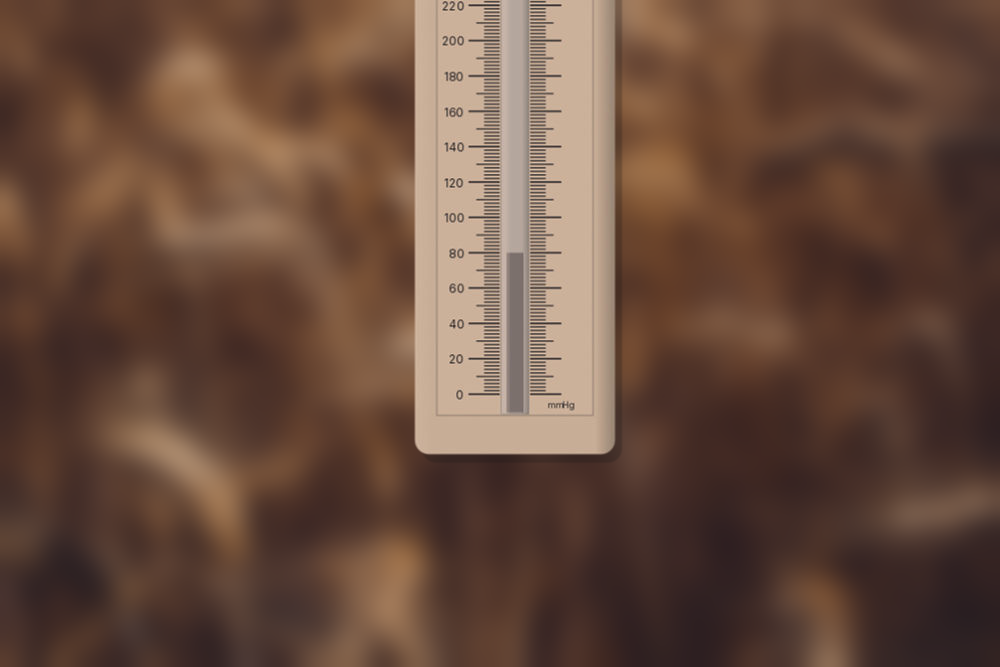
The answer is 80 mmHg
